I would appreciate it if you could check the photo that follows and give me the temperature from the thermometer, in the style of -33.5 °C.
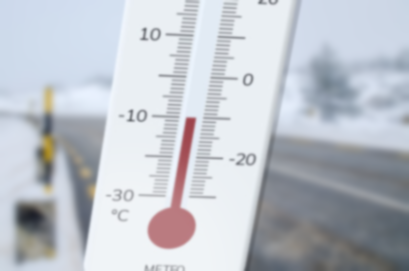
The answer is -10 °C
